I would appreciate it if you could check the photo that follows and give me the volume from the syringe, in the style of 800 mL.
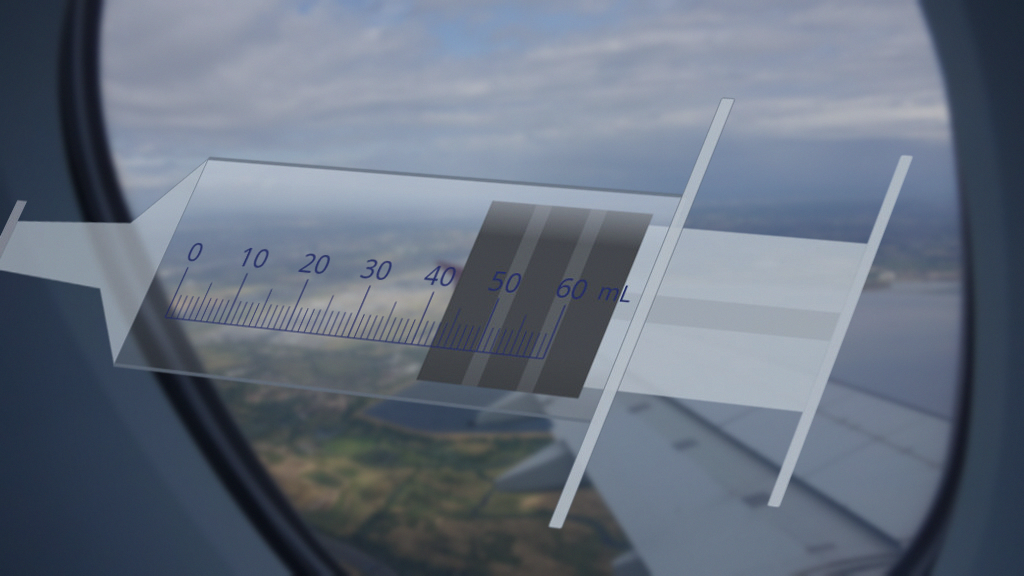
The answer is 43 mL
